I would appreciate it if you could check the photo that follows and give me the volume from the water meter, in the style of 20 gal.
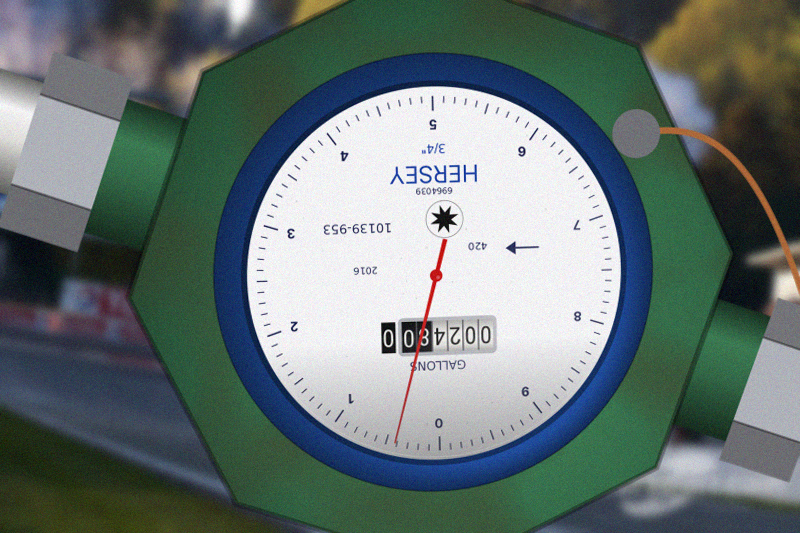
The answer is 24800.4 gal
